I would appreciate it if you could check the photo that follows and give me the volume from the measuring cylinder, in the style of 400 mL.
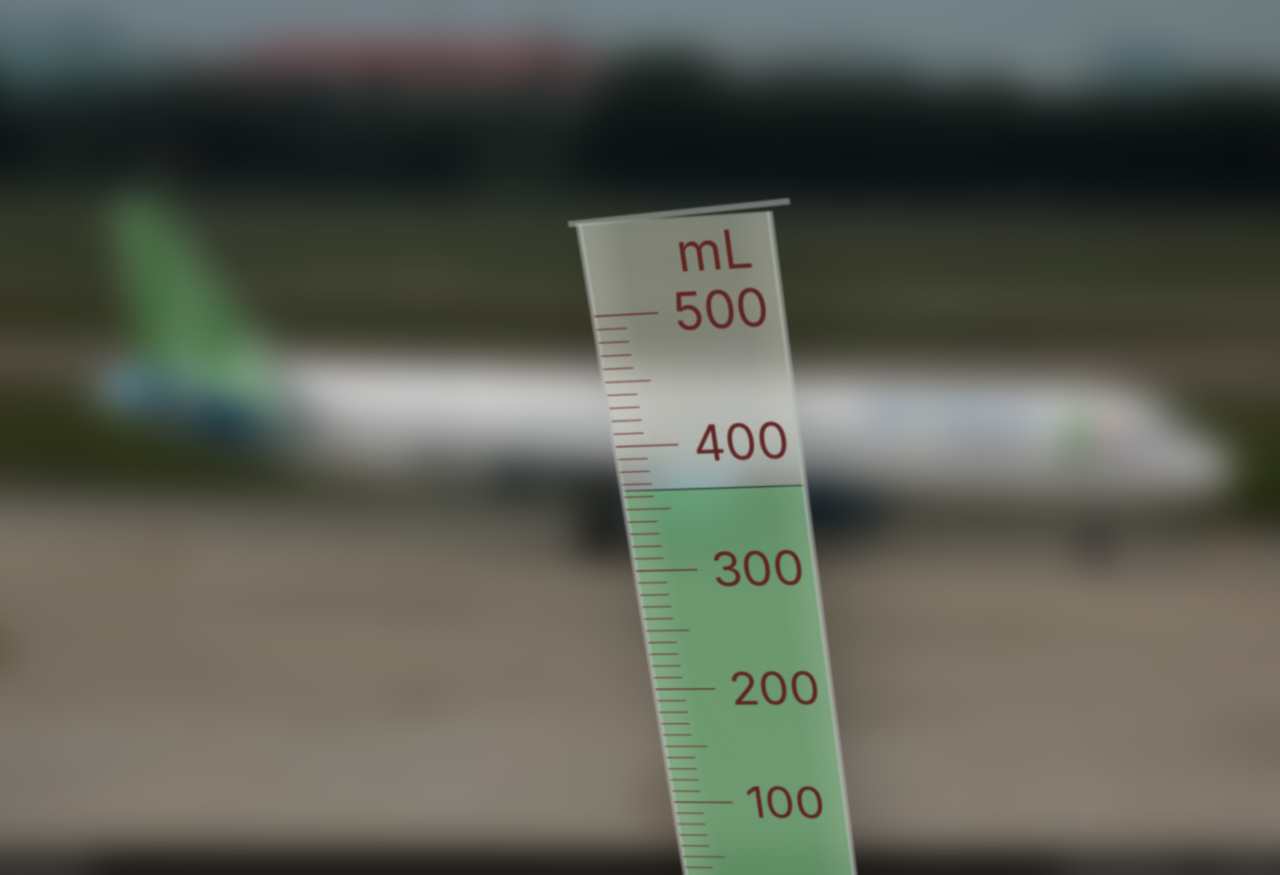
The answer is 365 mL
